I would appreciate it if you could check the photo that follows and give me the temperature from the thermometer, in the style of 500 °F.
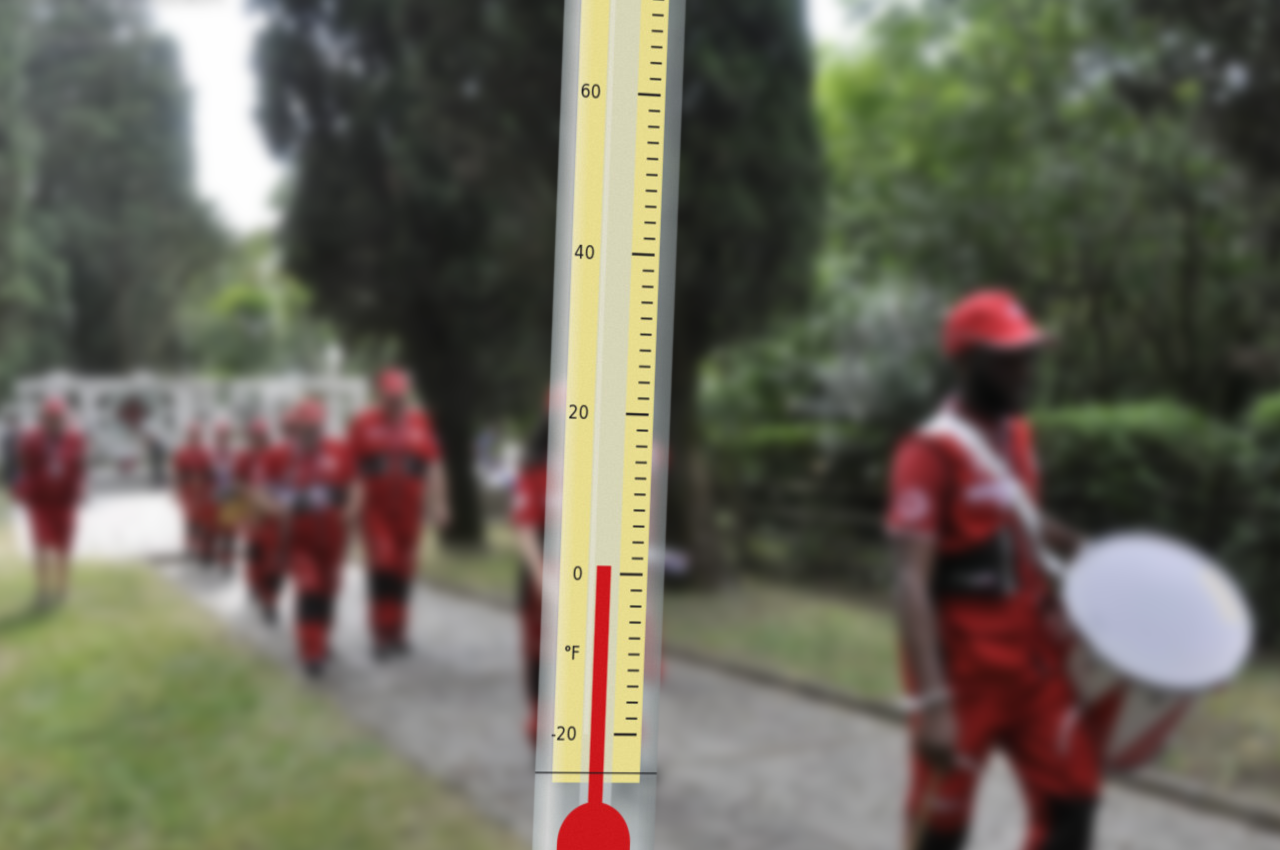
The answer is 1 °F
